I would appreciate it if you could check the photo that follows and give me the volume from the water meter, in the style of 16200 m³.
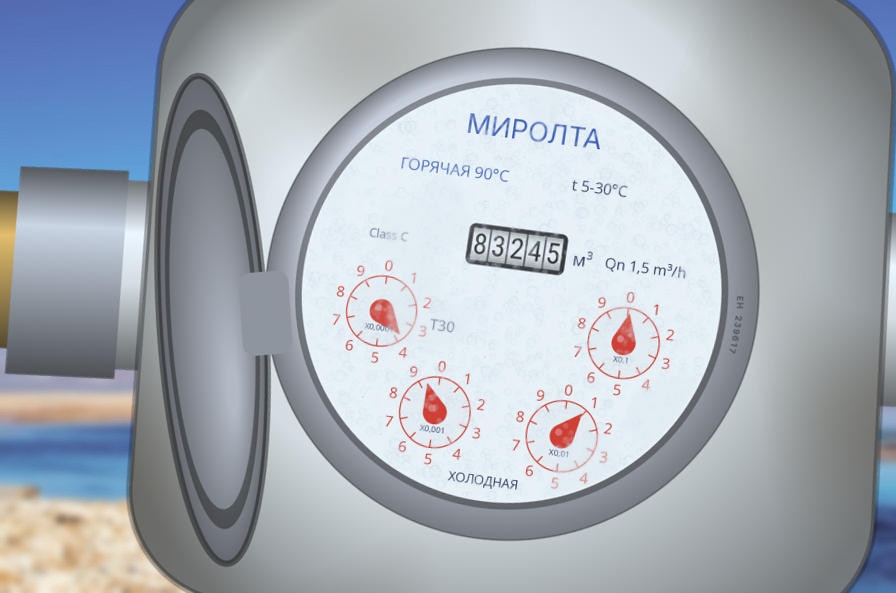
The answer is 83245.0093 m³
